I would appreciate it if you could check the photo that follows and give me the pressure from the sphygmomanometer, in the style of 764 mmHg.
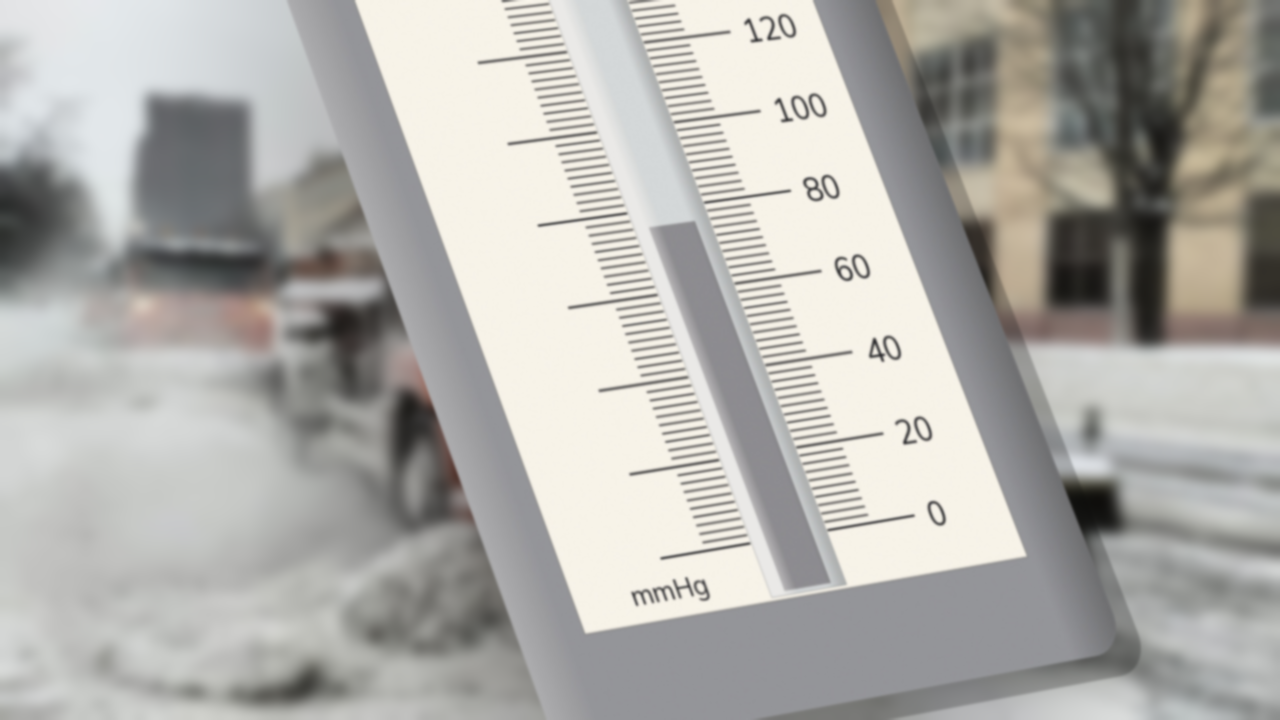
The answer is 76 mmHg
